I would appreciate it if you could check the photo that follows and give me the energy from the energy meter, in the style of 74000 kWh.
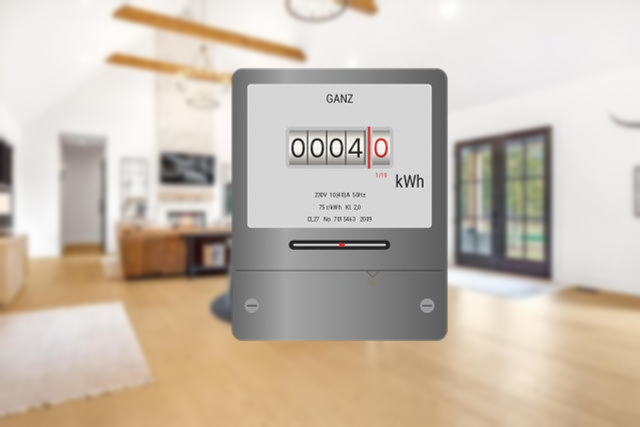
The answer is 4.0 kWh
